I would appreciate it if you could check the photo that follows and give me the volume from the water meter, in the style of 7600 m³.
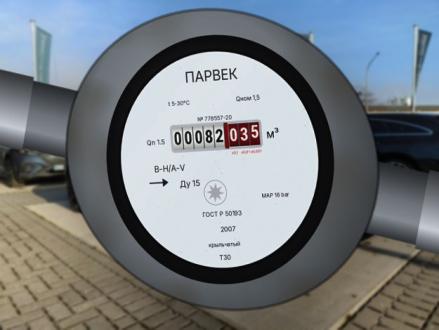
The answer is 82.035 m³
